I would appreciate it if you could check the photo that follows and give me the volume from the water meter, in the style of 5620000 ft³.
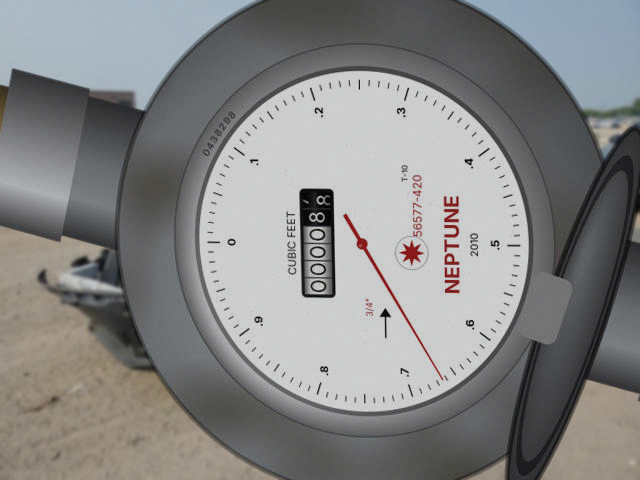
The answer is 87.66 ft³
